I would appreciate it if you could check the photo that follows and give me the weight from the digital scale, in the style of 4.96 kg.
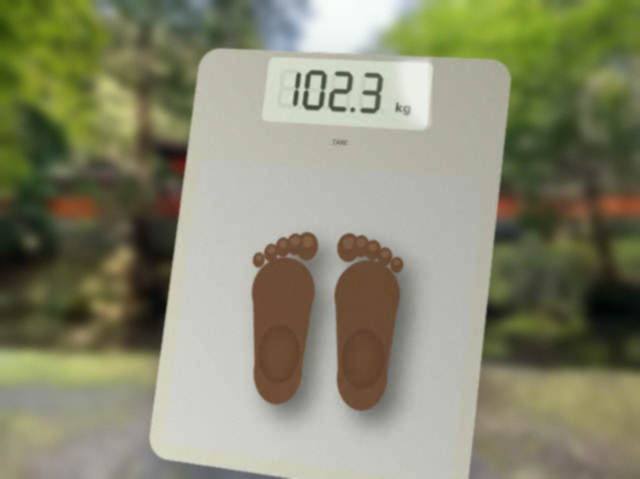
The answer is 102.3 kg
